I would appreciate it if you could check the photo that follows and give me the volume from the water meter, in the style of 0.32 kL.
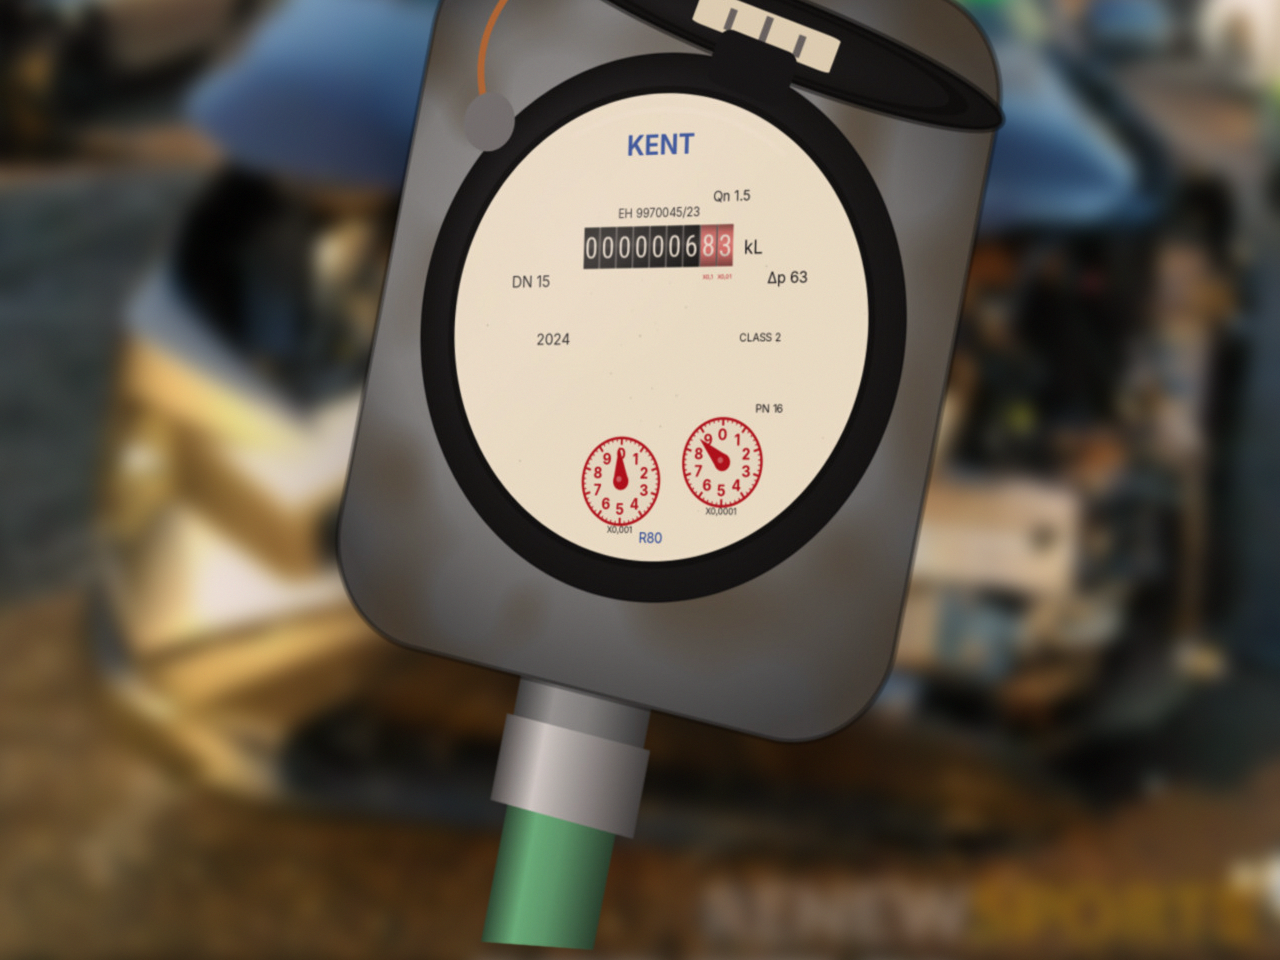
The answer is 6.8298 kL
